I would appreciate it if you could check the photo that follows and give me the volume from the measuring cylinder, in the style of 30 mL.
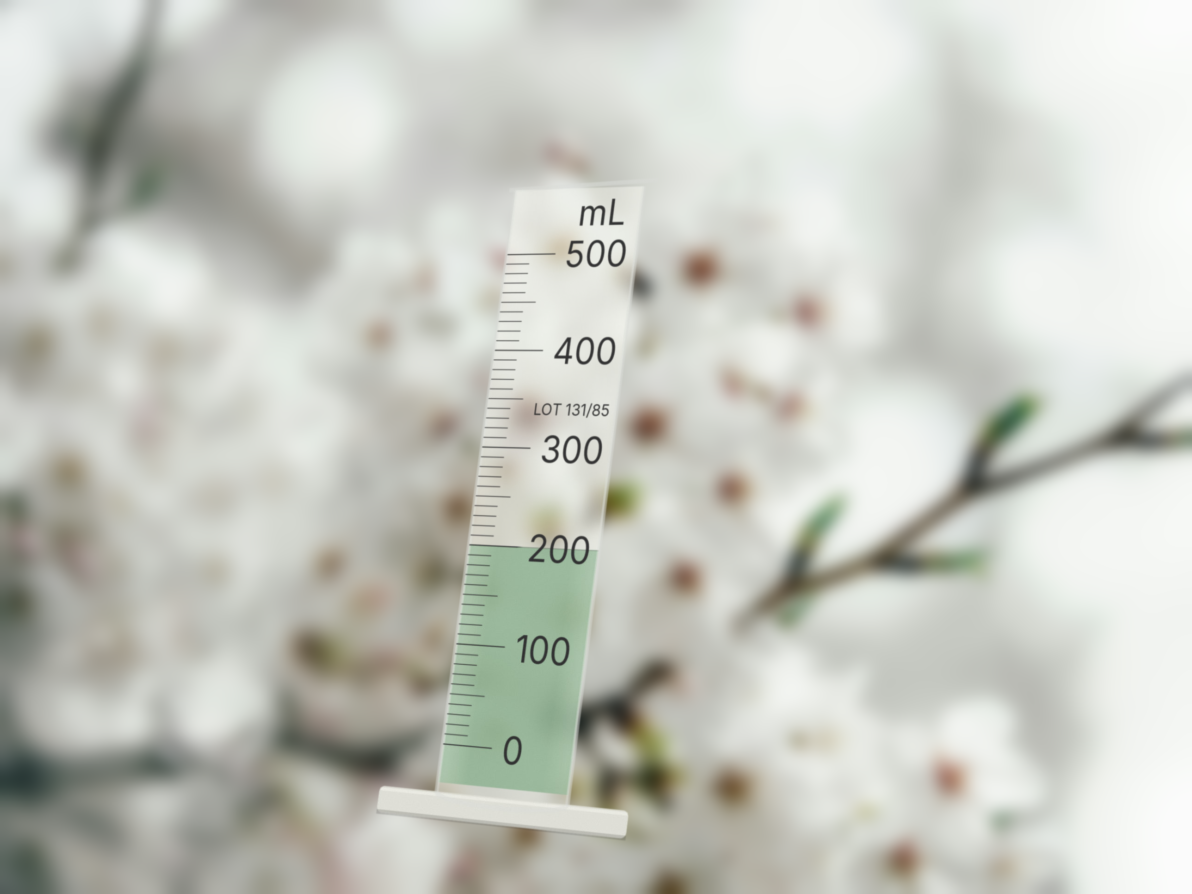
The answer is 200 mL
